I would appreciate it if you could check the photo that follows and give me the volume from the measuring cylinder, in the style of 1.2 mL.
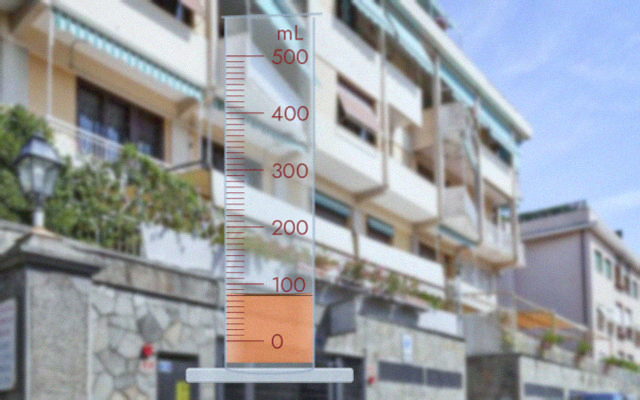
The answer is 80 mL
